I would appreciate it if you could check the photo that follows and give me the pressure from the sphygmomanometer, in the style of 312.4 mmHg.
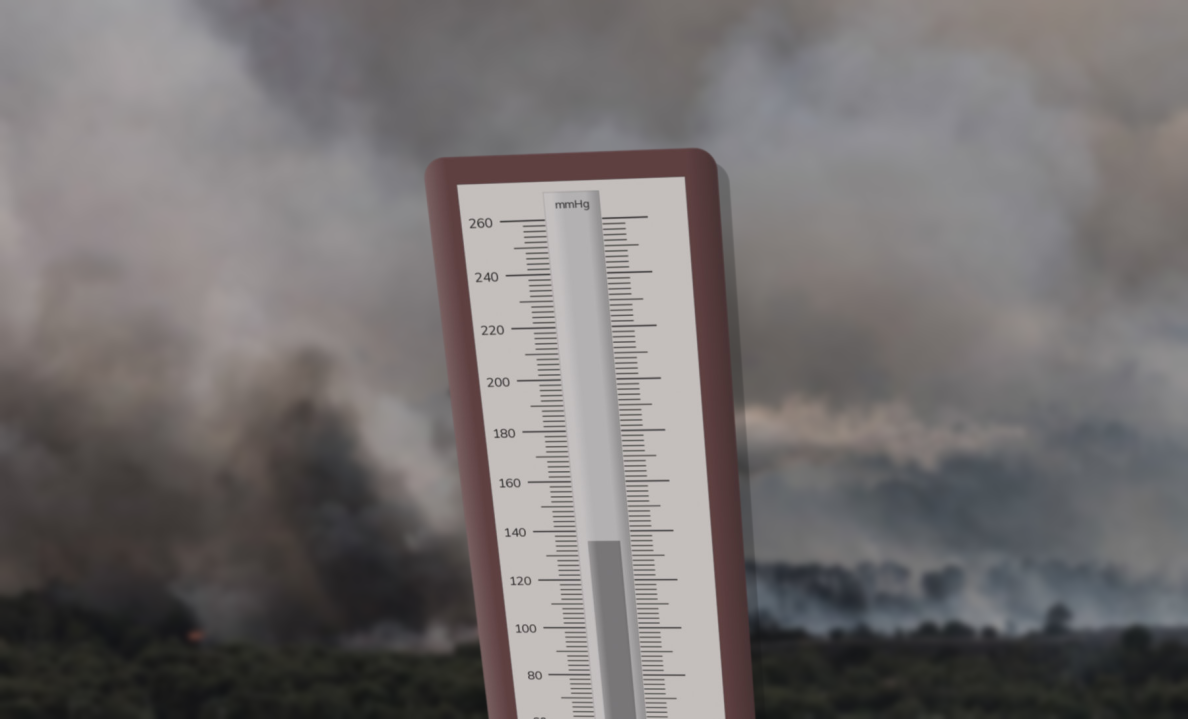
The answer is 136 mmHg
